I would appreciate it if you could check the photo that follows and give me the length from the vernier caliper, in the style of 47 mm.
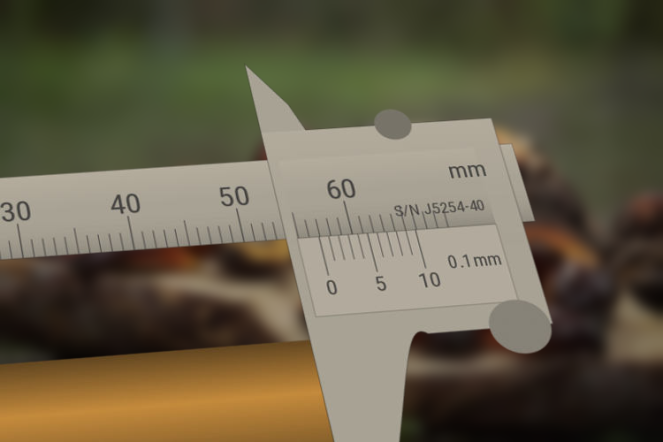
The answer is 56.9 mm
